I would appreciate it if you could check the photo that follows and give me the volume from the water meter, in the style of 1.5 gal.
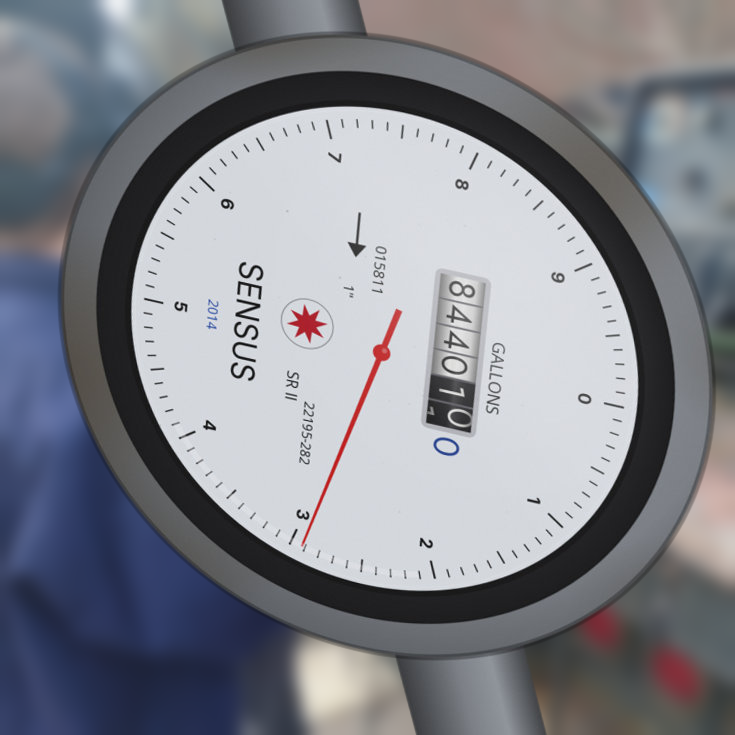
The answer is 8440102.9 gal
